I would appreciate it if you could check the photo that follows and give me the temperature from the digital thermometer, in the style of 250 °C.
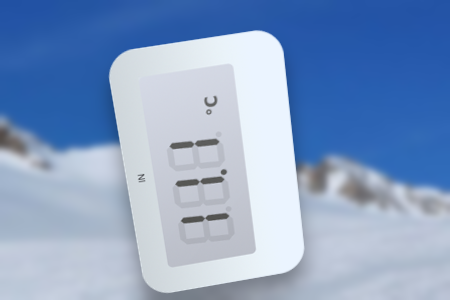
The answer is 11.1 °C
